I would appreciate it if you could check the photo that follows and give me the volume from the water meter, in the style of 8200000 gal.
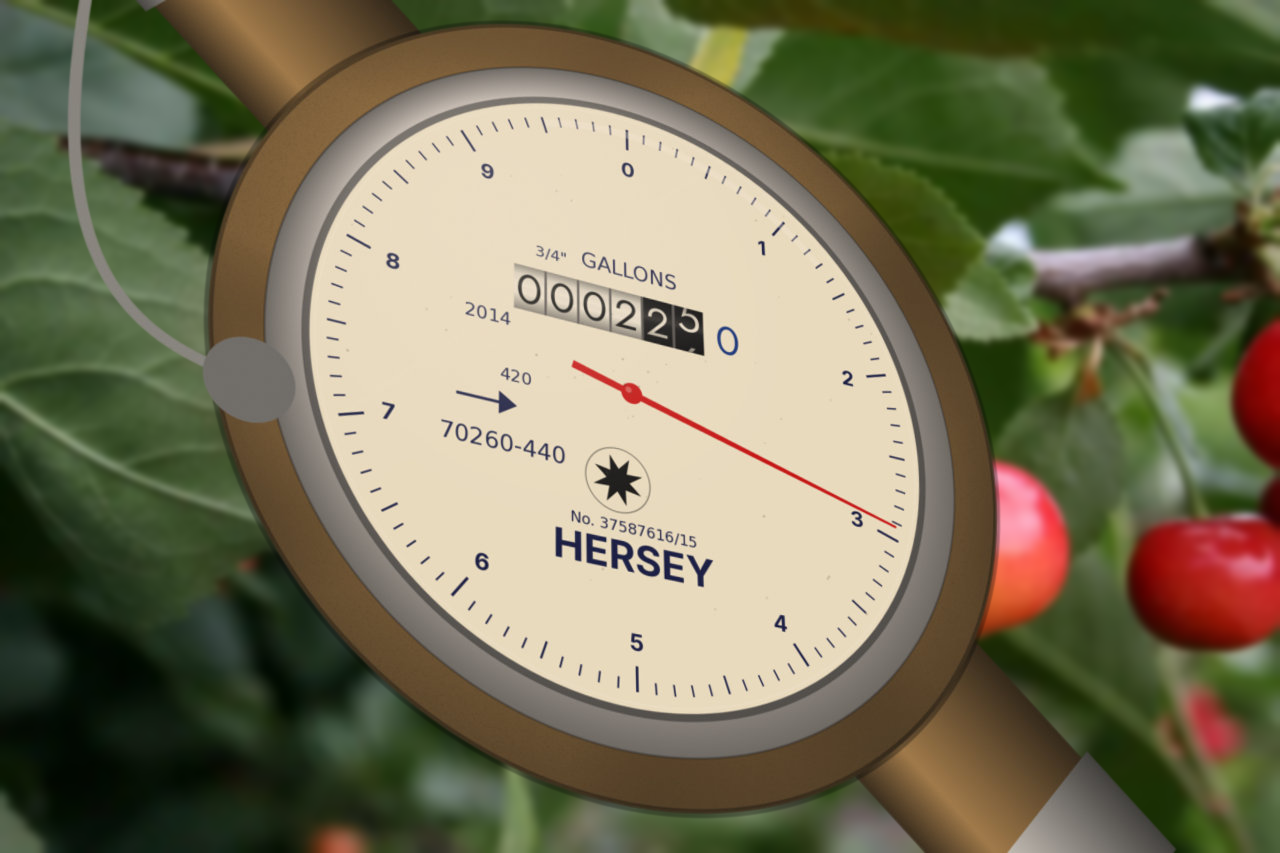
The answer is 2252.9 gal
